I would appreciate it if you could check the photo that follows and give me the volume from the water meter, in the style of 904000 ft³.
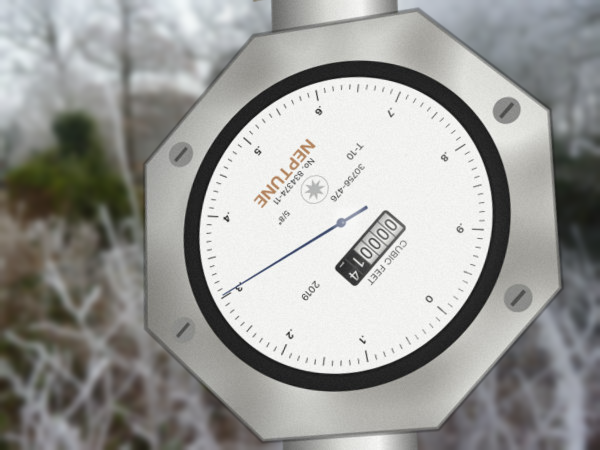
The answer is 14.30 ft³
